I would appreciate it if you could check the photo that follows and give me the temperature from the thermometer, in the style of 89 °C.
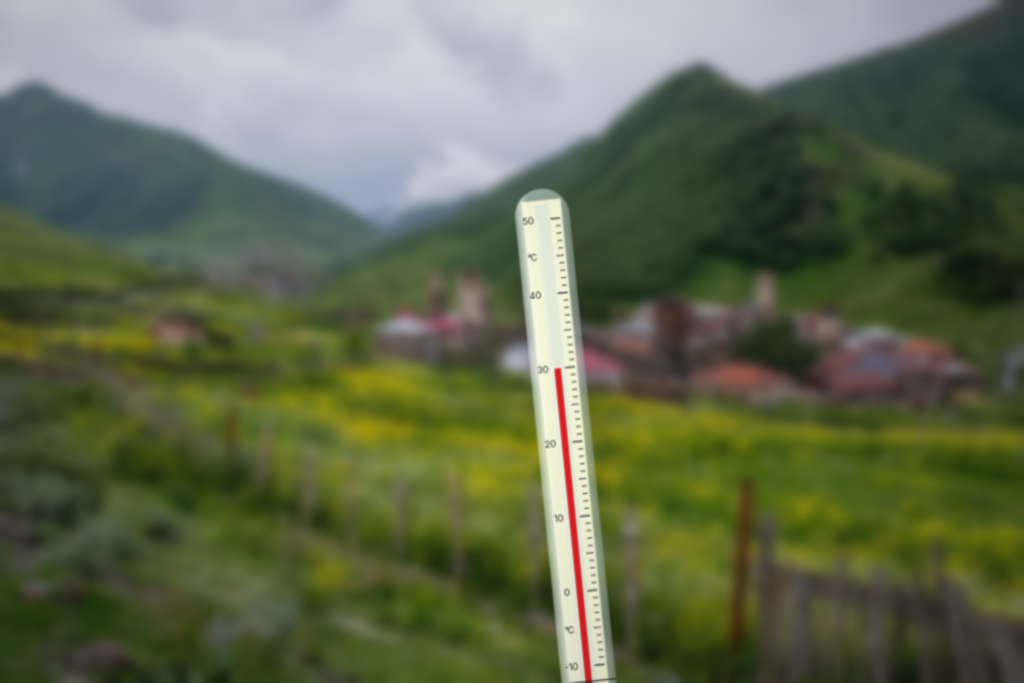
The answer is 30 °C
